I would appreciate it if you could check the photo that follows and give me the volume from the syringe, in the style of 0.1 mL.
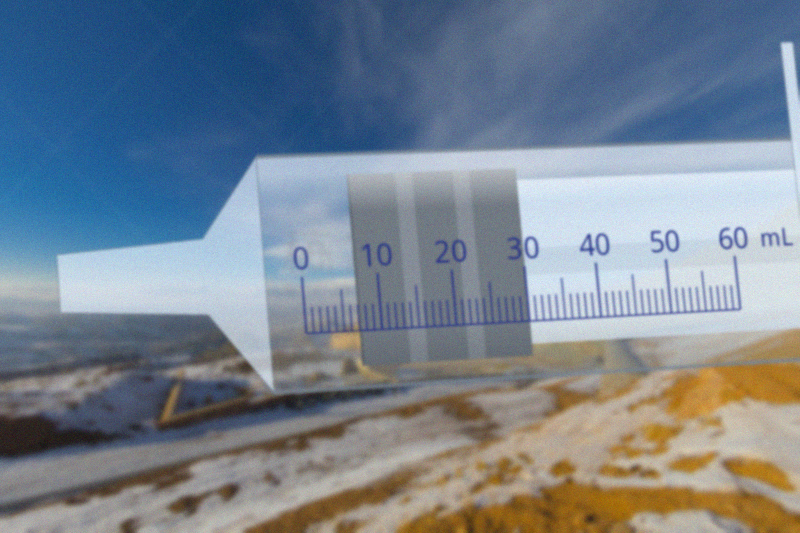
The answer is 7 mL
